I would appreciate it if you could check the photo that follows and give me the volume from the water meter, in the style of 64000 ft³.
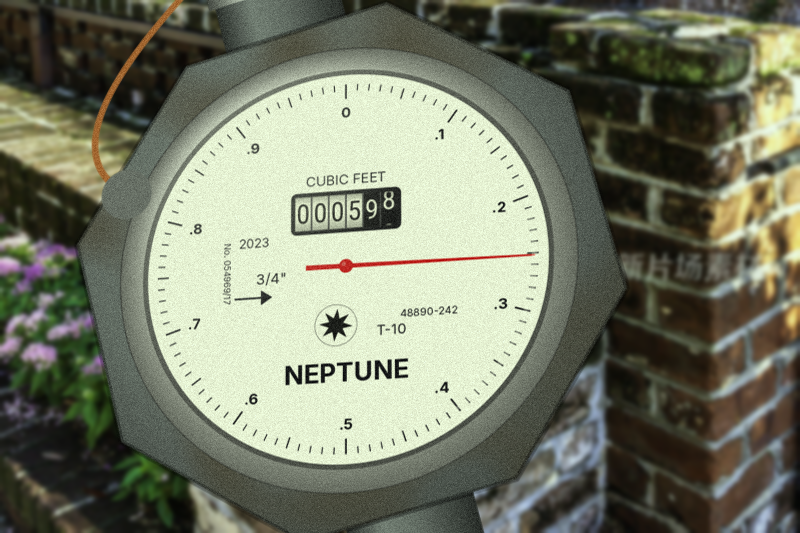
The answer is 598.25 ft³
